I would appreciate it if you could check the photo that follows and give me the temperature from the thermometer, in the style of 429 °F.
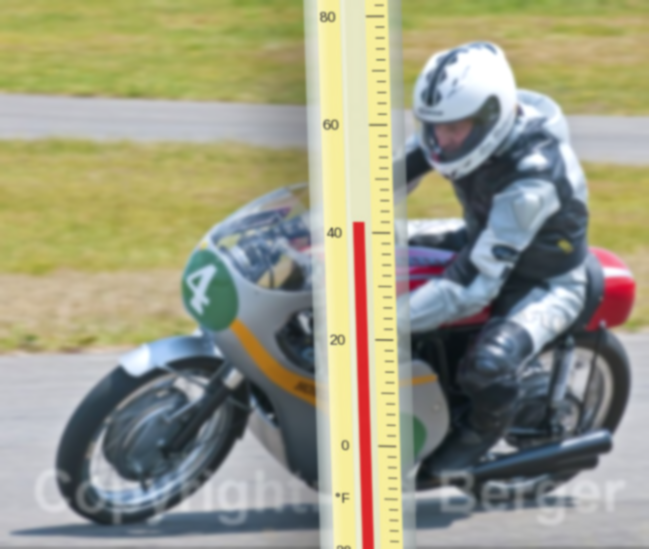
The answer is 42 °F
